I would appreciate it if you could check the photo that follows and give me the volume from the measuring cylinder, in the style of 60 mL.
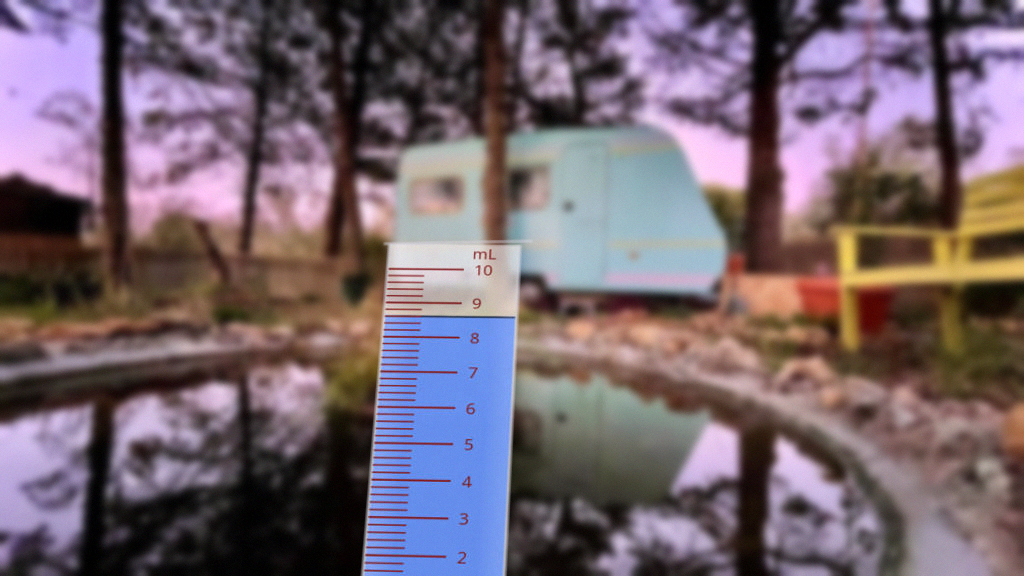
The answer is 8.6 mL
